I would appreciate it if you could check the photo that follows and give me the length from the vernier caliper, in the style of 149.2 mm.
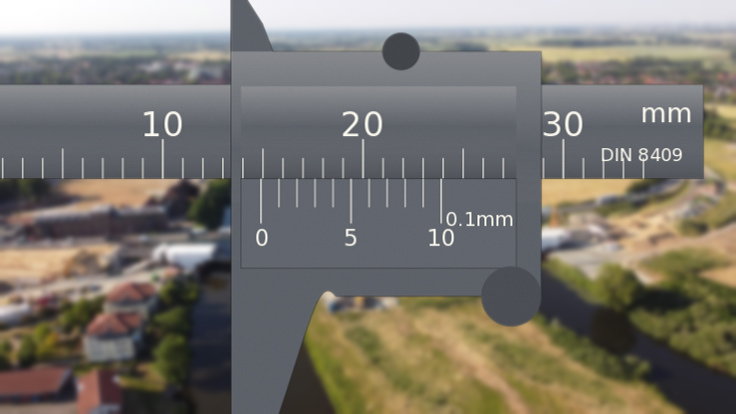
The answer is 14.9 mm
